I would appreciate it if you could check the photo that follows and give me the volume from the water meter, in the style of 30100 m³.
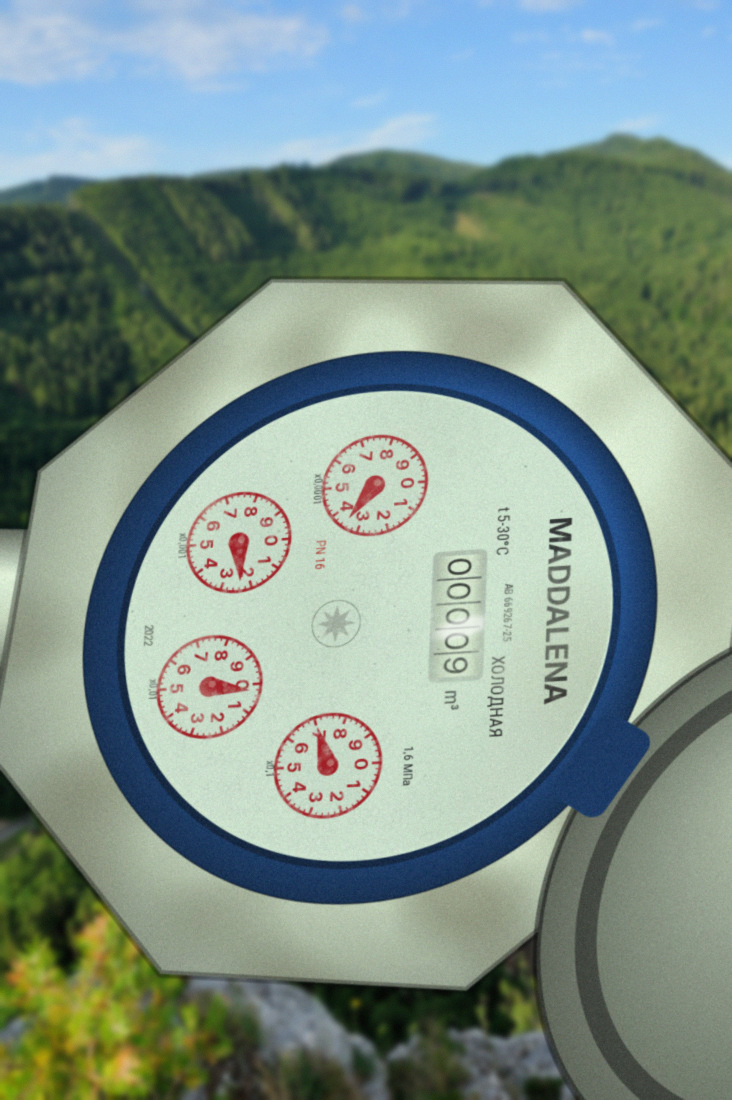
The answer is 9.7023 m³
